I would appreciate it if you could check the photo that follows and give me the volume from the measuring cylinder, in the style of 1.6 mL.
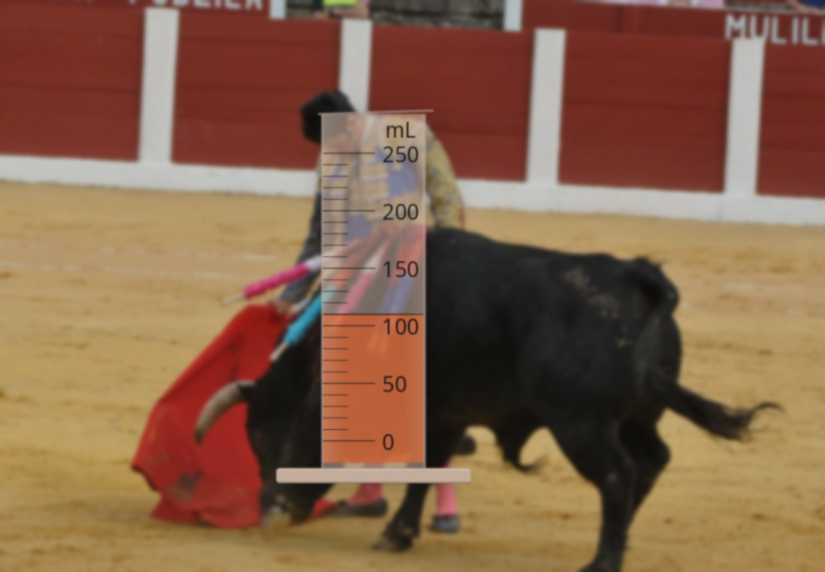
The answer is 110 mL
